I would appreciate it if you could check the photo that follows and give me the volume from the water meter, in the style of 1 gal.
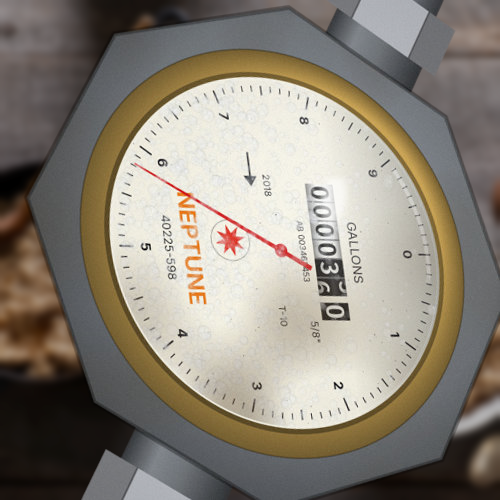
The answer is 355.8 gal
